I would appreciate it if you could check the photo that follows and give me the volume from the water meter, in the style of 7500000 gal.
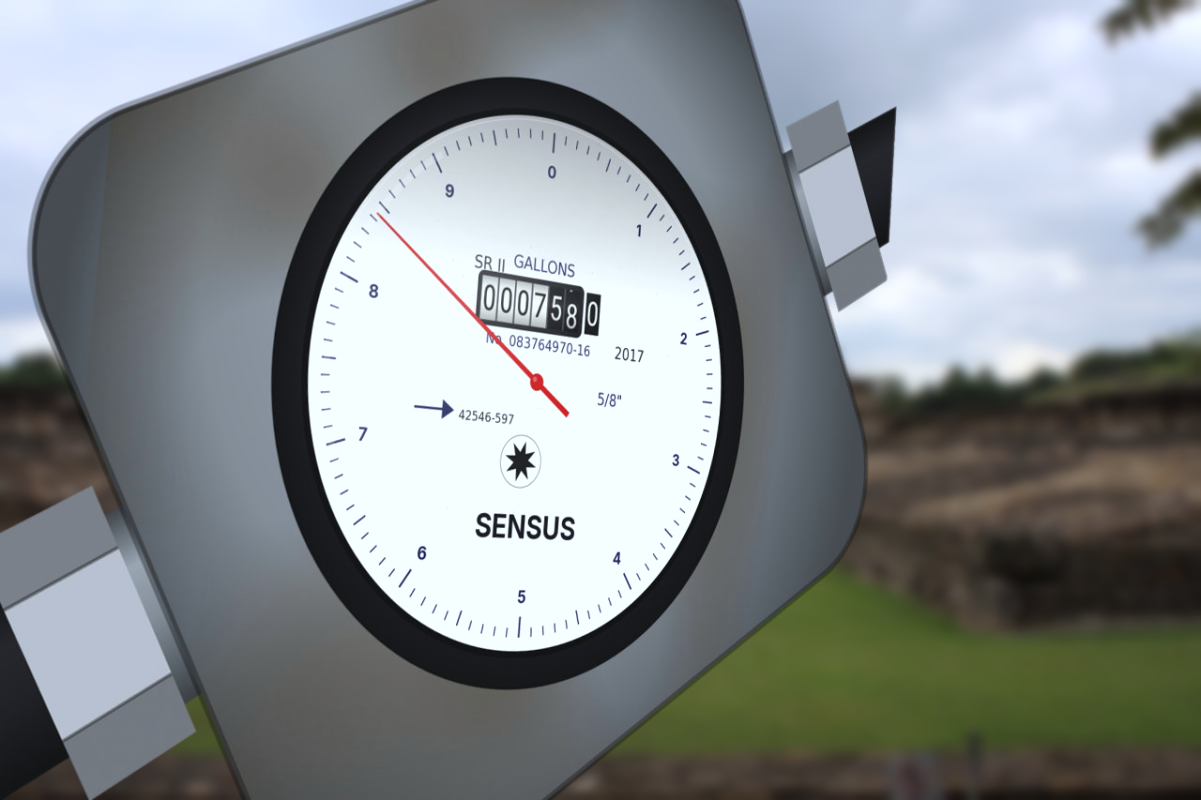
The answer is 7578.4 gal
